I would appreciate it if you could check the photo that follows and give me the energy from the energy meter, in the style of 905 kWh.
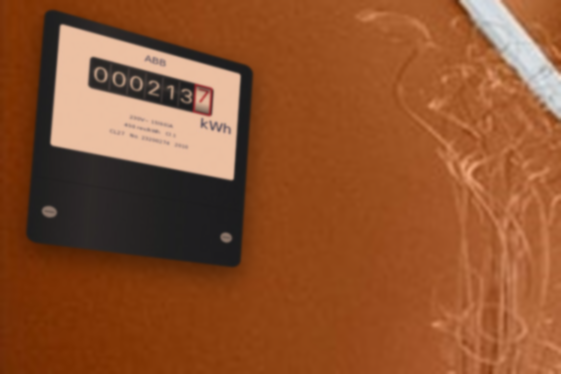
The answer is 213.7 kWh
